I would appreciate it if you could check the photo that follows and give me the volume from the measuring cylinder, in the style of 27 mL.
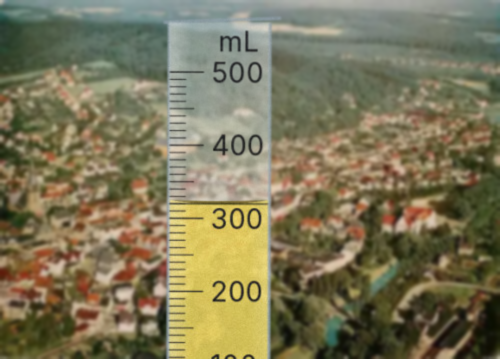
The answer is 320 mL
